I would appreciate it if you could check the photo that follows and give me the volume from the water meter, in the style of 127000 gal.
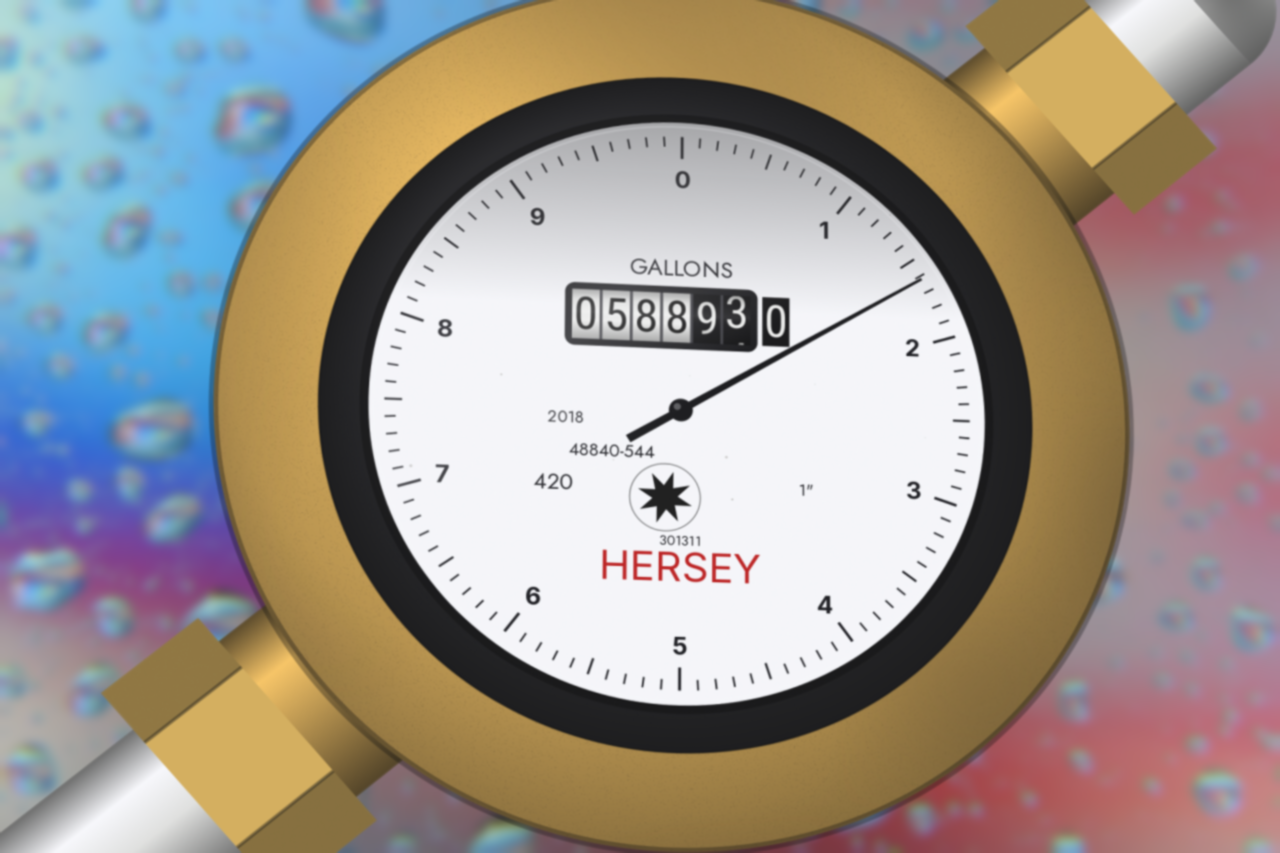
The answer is 588931.6 gal
